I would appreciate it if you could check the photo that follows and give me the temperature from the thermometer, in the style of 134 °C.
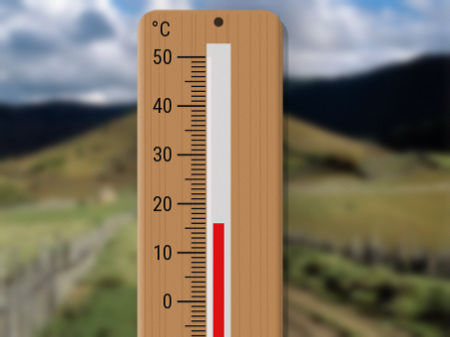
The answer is 16 °C
